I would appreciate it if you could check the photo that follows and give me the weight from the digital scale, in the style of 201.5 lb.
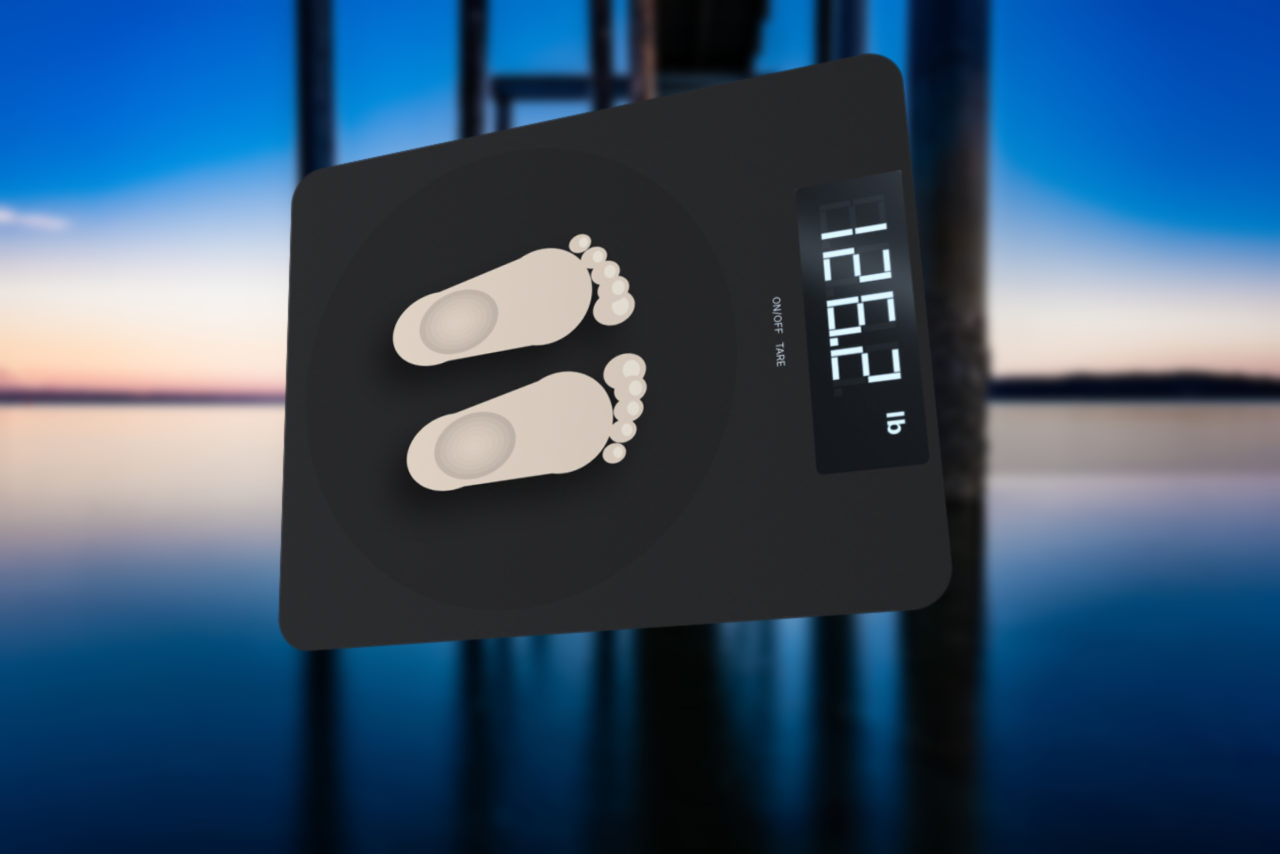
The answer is 126.2 lb
